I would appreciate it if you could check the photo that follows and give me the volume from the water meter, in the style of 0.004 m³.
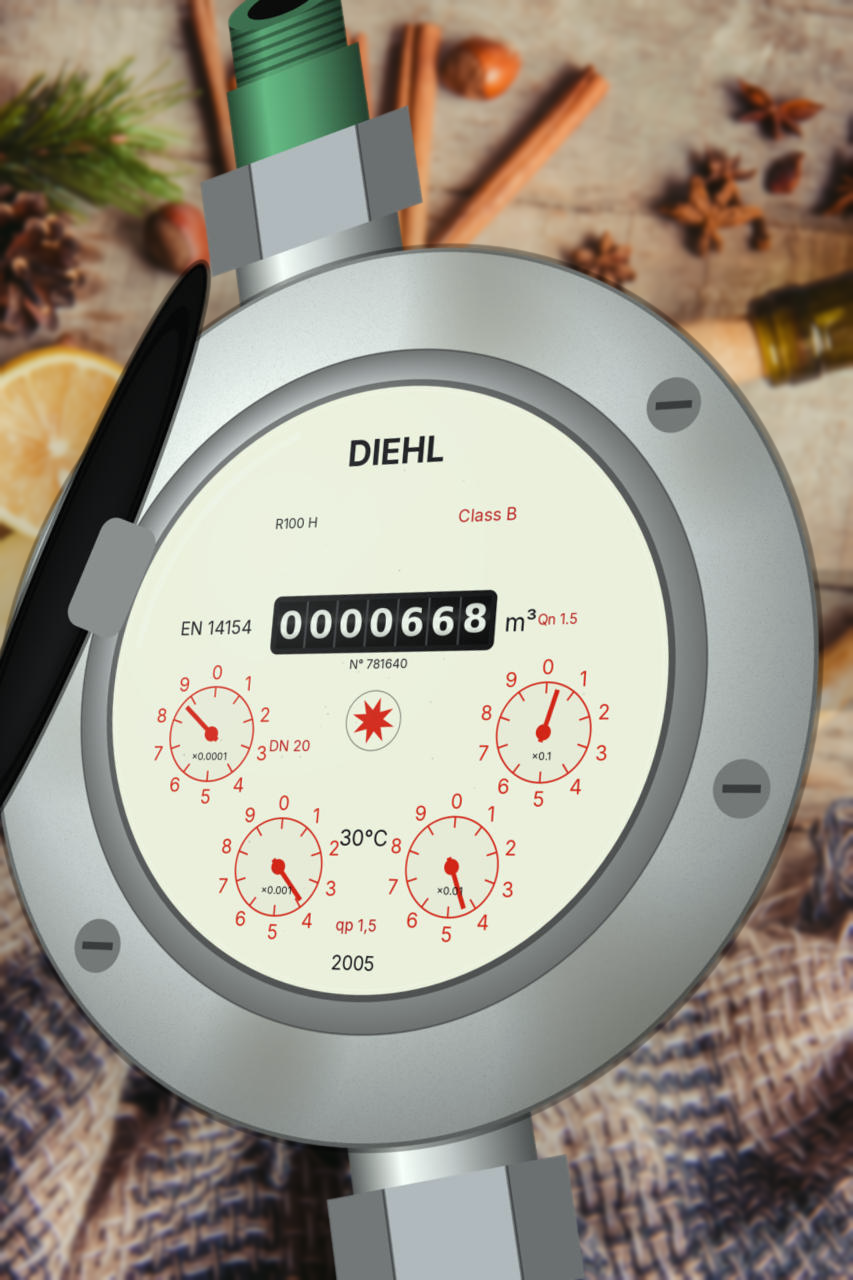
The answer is 668.0438 m³
